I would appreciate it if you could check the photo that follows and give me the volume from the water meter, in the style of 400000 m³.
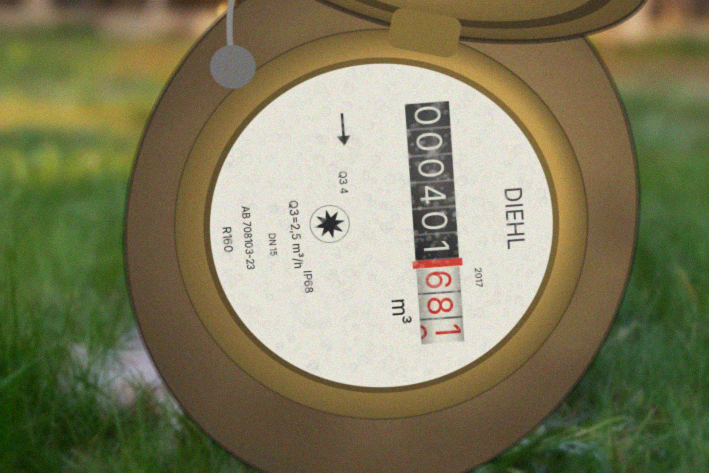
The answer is 401.681 m³
